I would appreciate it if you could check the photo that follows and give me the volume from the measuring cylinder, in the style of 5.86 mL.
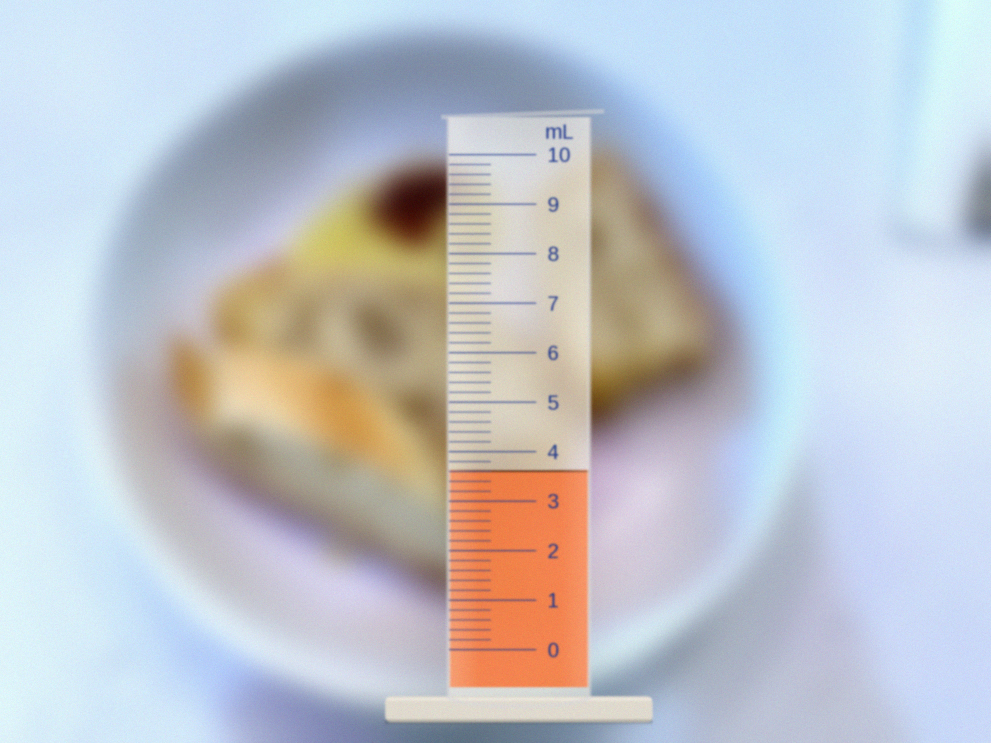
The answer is 3.6 mL
